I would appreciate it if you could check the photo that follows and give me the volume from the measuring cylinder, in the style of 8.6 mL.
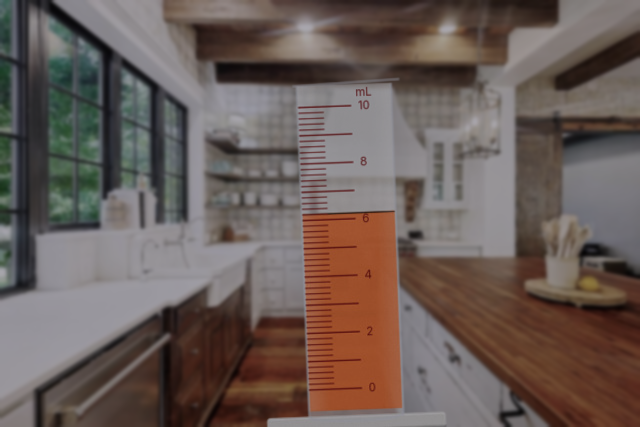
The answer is 6.2 mL
